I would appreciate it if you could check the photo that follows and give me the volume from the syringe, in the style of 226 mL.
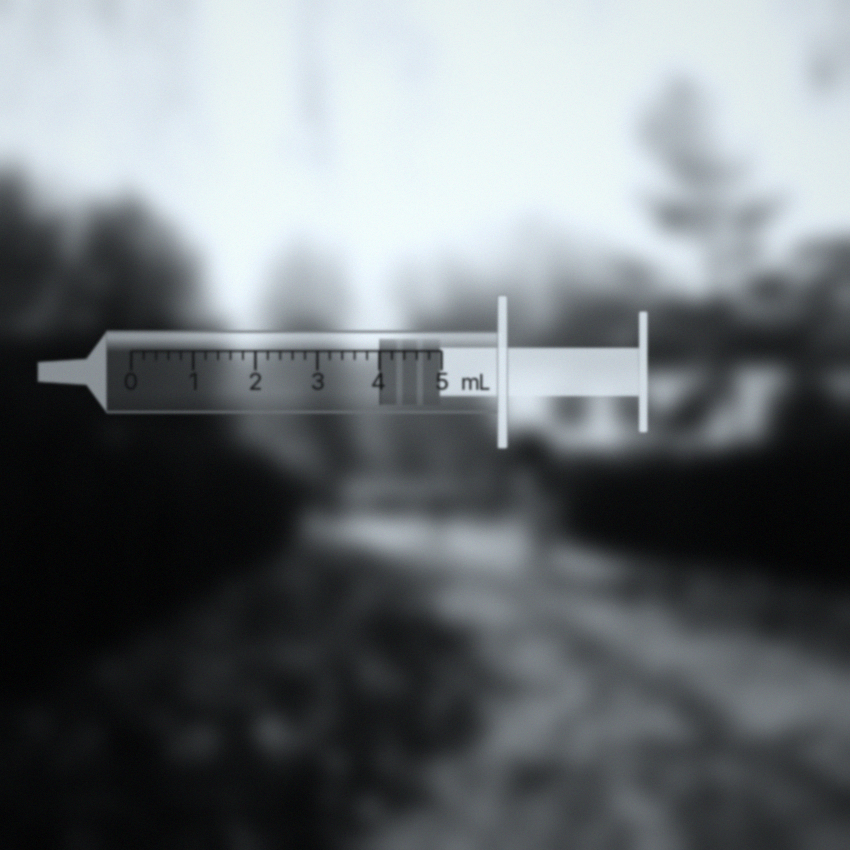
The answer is 4 mL
